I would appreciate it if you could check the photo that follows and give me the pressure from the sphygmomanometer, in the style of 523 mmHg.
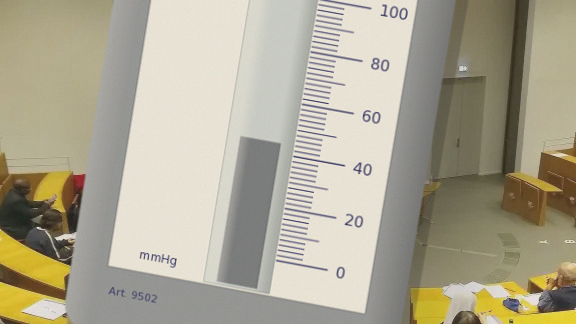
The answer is 44 mmHg
